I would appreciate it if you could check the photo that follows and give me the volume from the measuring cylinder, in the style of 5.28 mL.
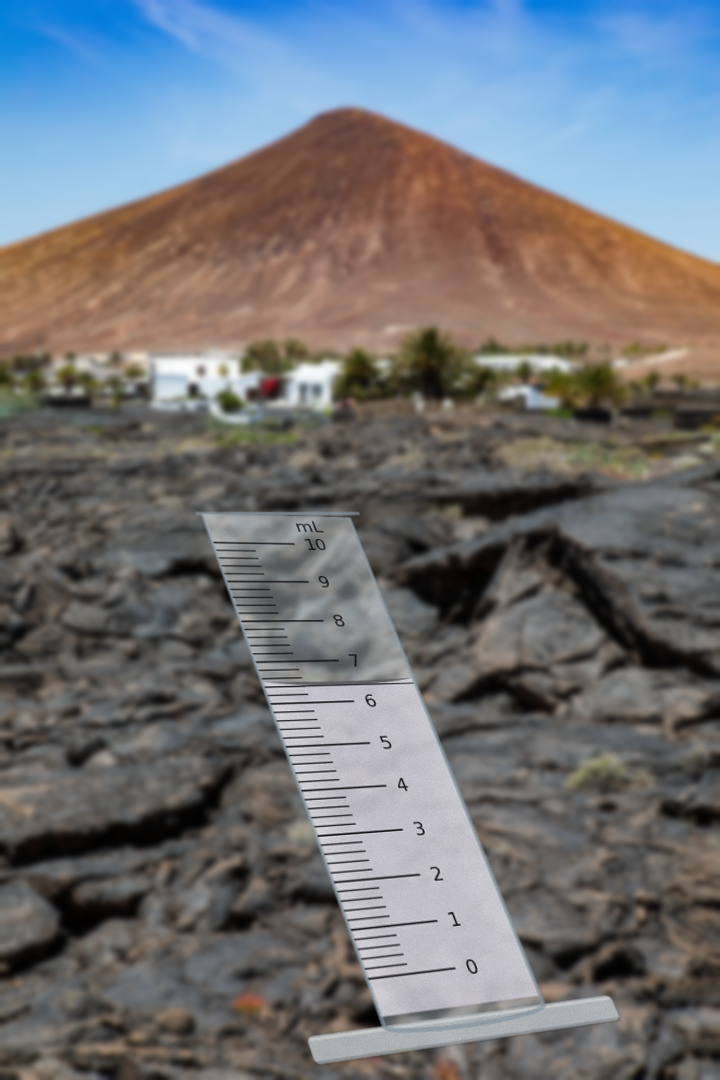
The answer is 6.4 mL
